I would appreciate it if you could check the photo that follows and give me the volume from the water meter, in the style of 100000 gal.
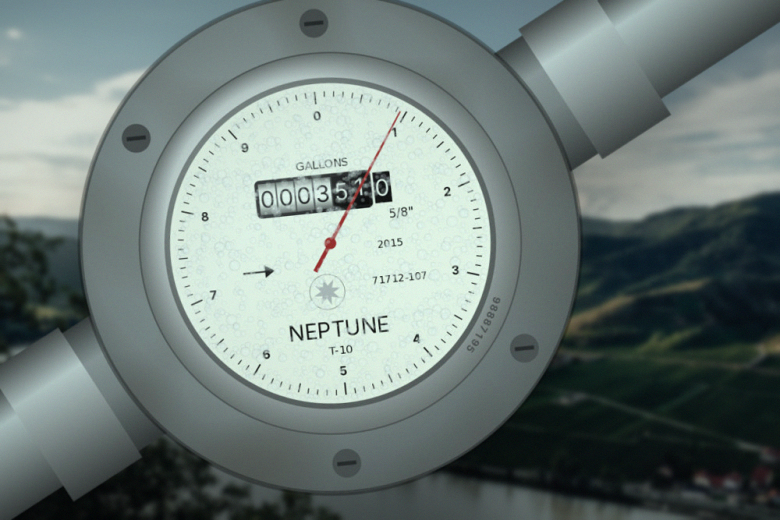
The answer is 3510.9 gal
